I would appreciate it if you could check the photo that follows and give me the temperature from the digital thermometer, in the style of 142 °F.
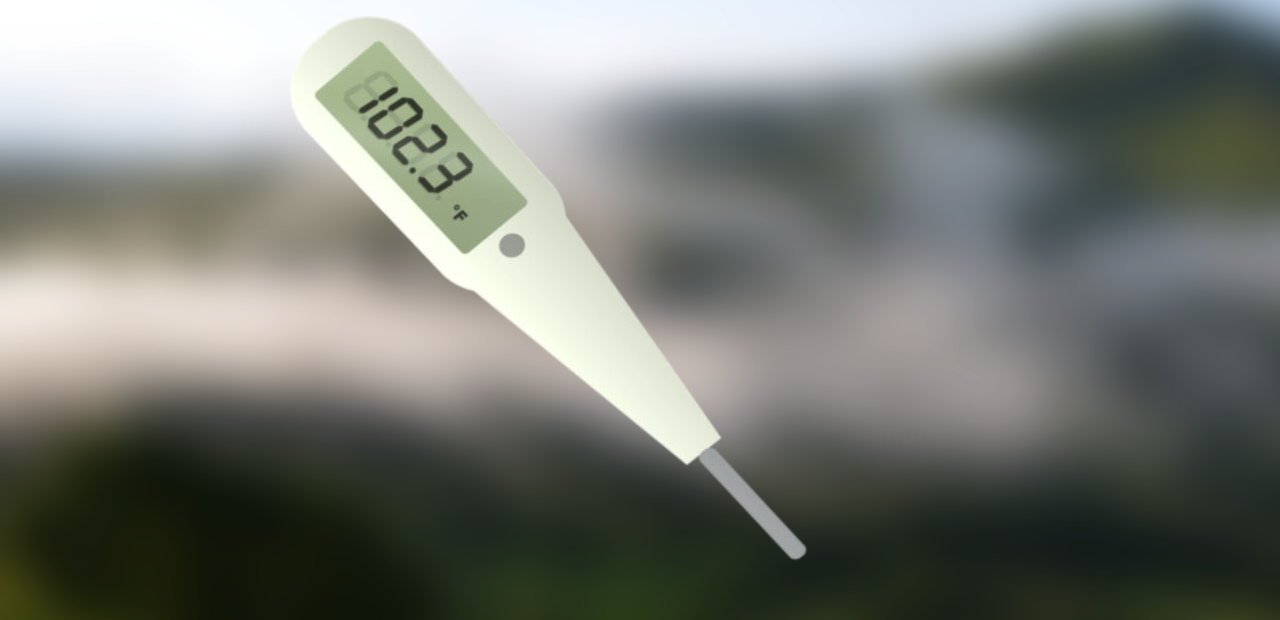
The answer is 102.3 °F
